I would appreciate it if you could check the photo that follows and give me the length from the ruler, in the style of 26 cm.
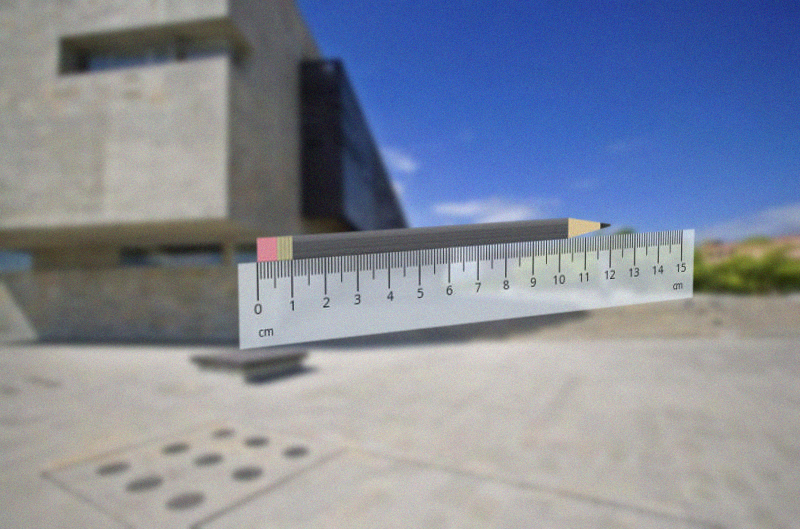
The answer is 12 cm
